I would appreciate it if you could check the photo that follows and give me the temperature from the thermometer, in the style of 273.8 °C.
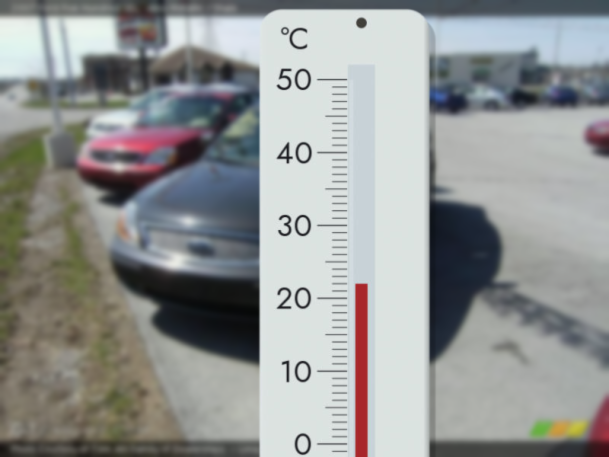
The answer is 22 °C
